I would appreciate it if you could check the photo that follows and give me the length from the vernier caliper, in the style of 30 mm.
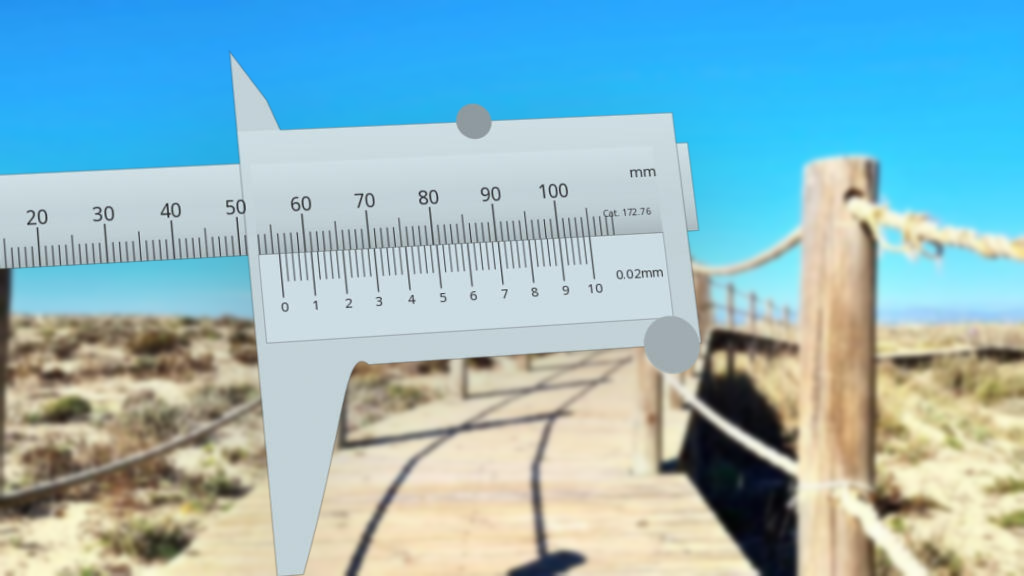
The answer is 56.0 mm
